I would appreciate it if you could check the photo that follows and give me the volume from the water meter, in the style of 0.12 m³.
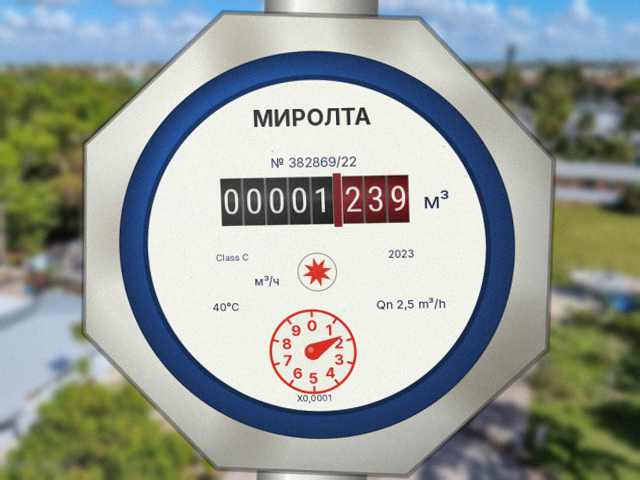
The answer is 1.2391 m³
